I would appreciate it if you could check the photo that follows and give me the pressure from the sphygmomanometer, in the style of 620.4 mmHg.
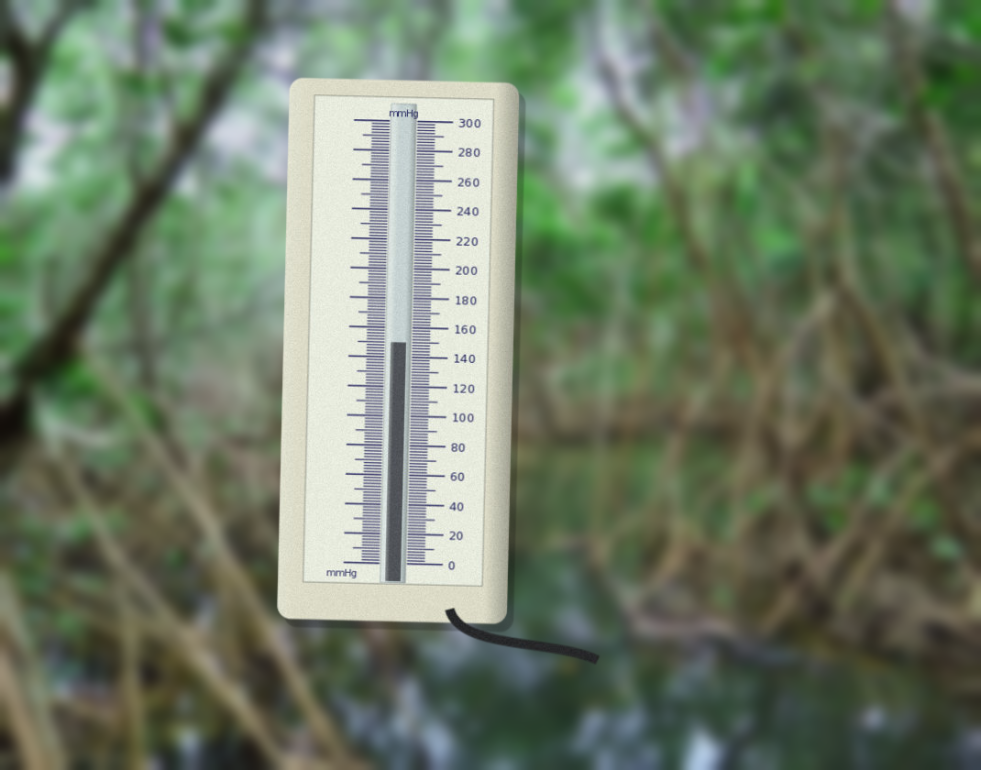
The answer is 150 mmHg
